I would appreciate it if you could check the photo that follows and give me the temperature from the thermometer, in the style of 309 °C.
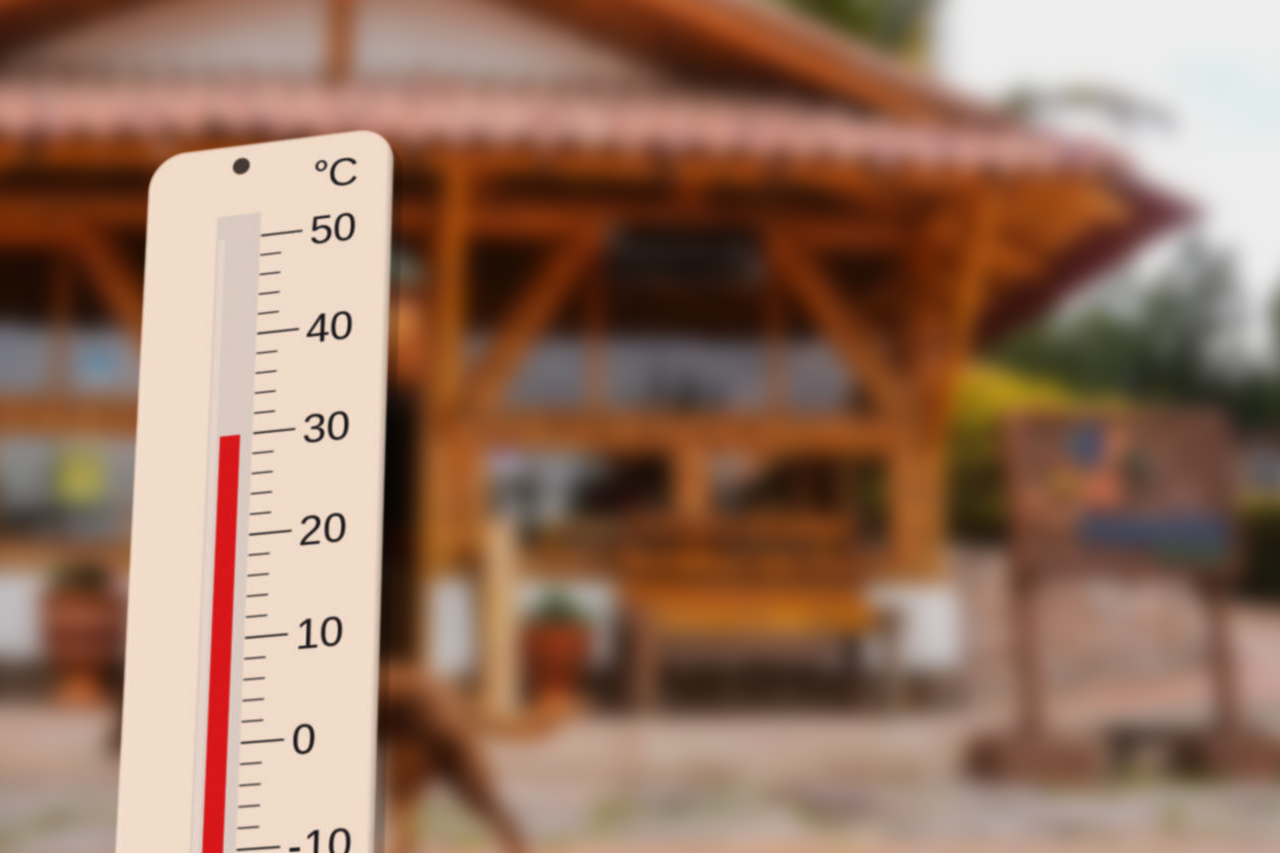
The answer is 30 °C
